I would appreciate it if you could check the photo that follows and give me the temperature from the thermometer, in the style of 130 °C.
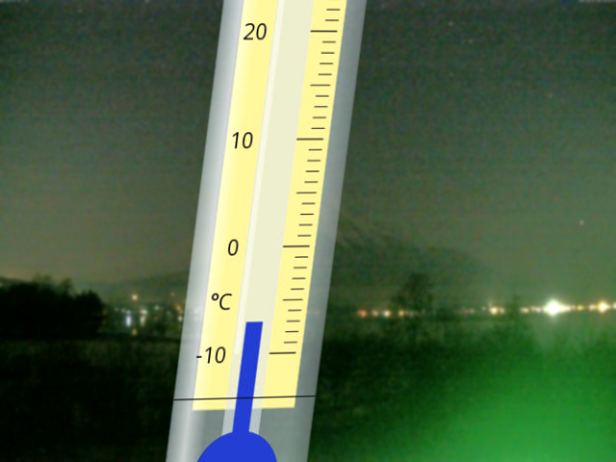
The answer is -7 °C
